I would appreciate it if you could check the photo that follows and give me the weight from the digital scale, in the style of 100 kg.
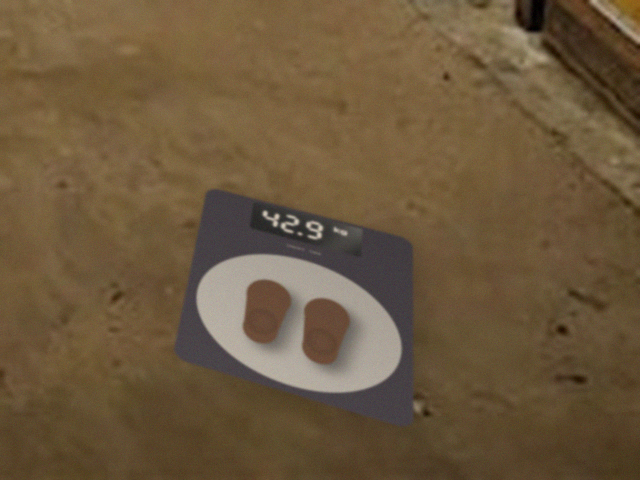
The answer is 42.9 kg
